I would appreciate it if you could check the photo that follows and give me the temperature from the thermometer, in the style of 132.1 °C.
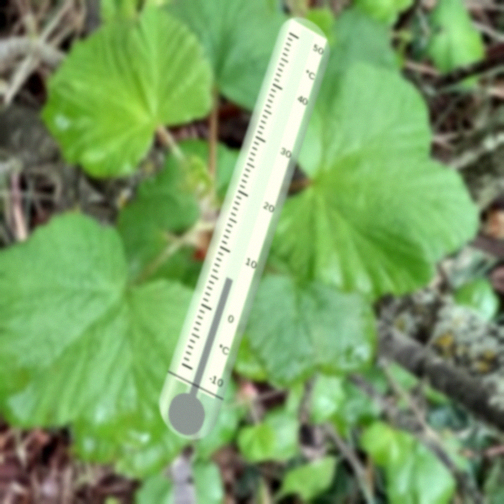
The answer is 6 °C
